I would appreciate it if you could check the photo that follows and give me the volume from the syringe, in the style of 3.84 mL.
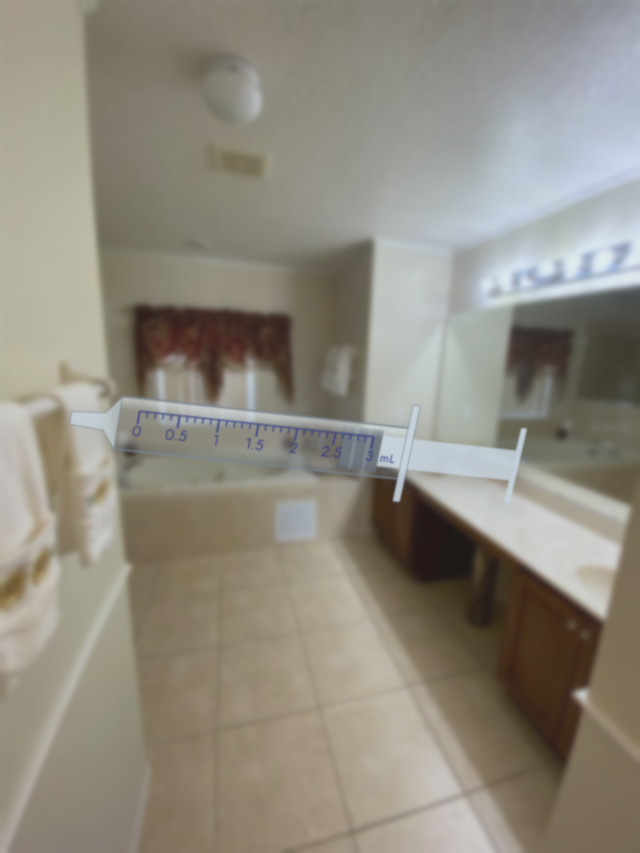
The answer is 2.6 mL
